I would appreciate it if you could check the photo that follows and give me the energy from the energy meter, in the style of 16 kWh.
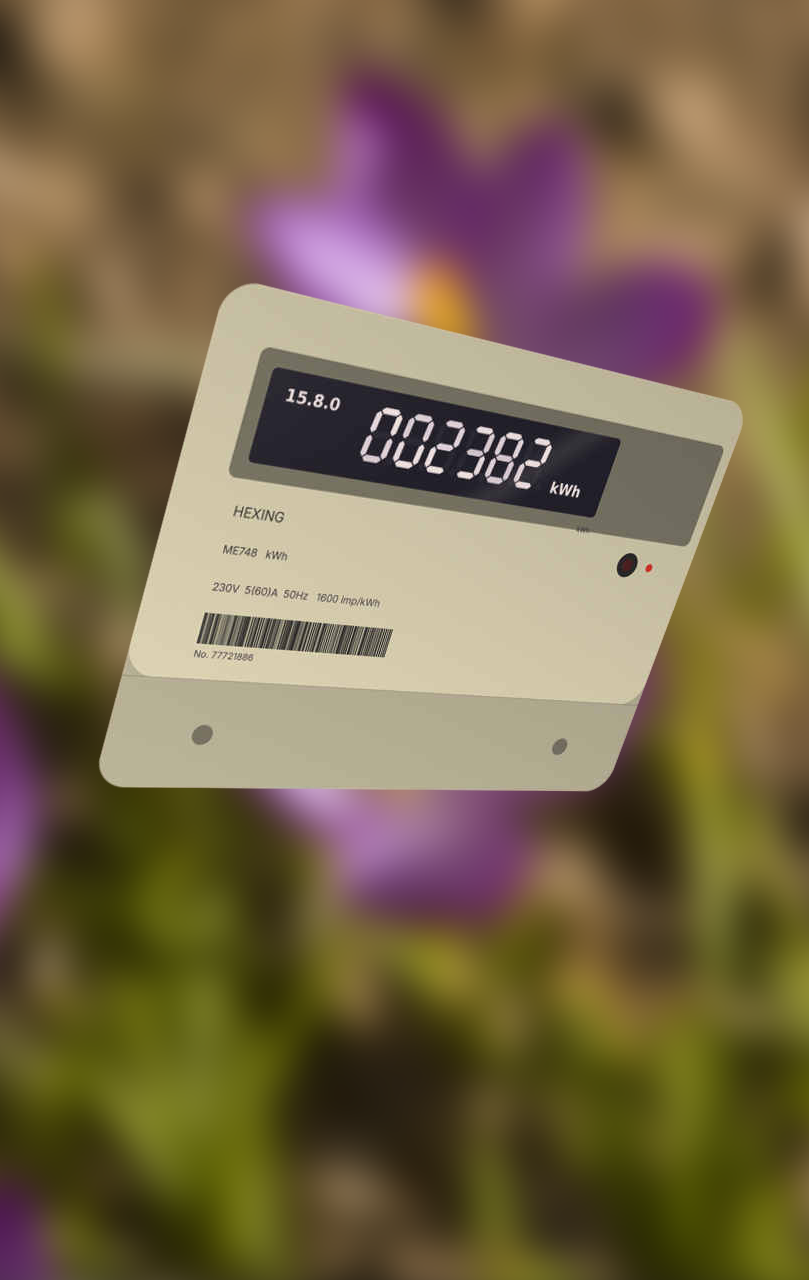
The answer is 2382 kWh
